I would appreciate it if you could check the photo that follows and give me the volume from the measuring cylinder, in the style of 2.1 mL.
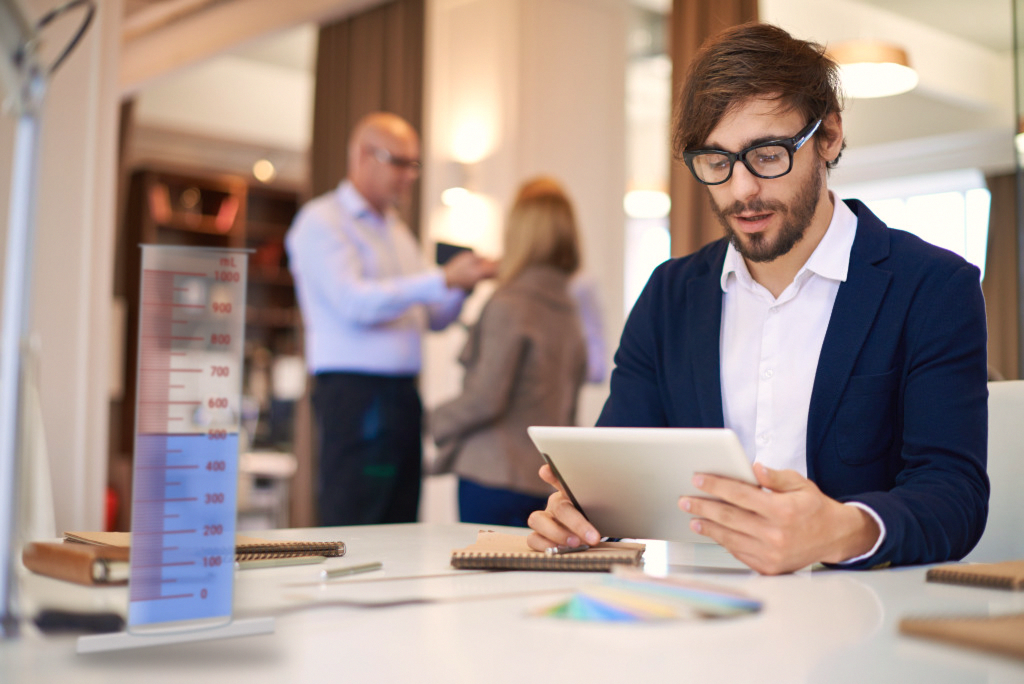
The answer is 500 mL
